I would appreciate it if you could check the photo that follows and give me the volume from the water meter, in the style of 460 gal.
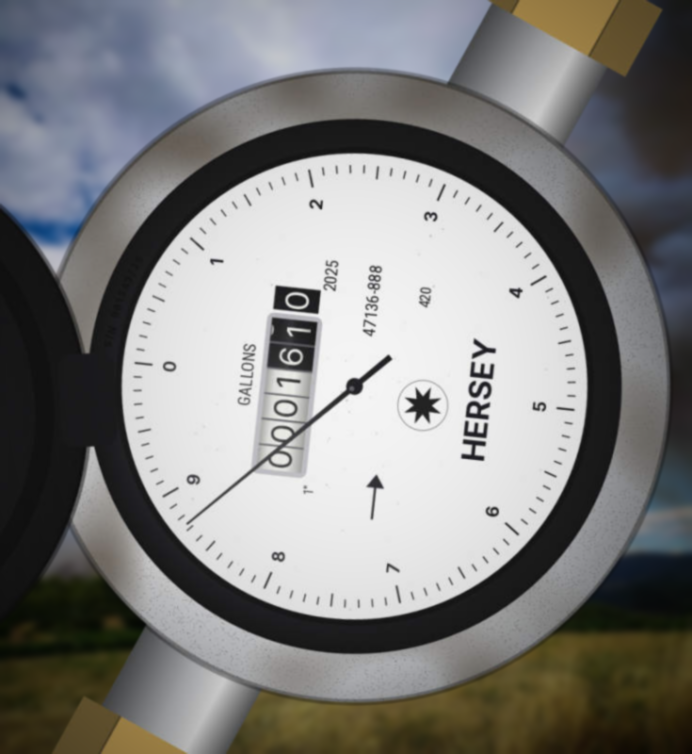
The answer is 1608.7 gal
